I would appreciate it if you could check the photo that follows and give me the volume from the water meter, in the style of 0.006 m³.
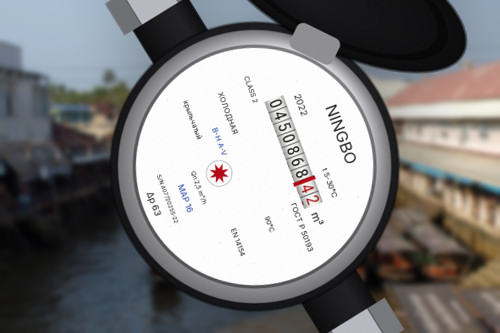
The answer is 450868.42 m³
